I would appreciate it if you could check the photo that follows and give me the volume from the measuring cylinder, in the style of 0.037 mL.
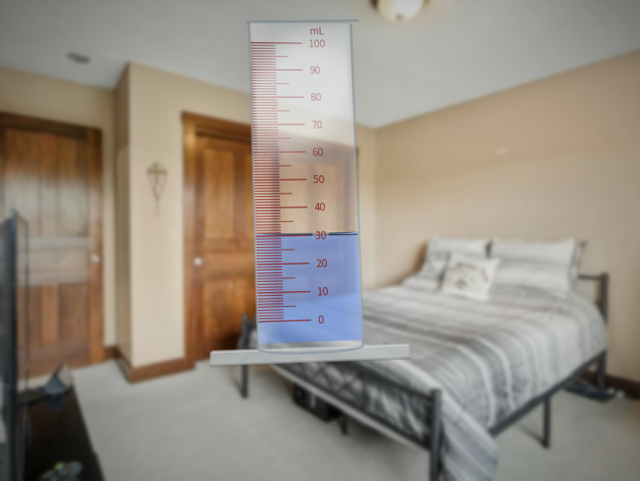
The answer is 30 mL
